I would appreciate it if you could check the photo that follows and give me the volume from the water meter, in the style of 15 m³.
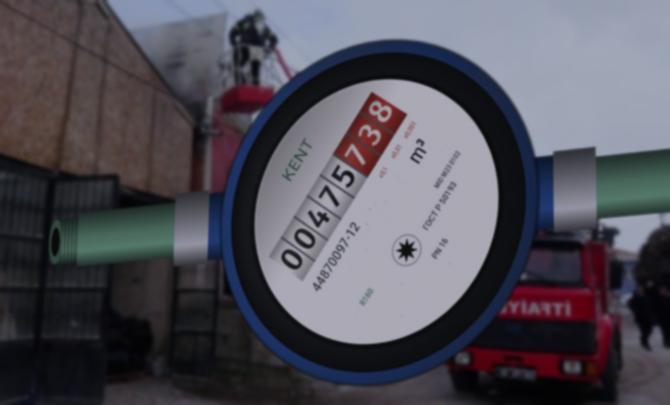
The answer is 475.738 m³
